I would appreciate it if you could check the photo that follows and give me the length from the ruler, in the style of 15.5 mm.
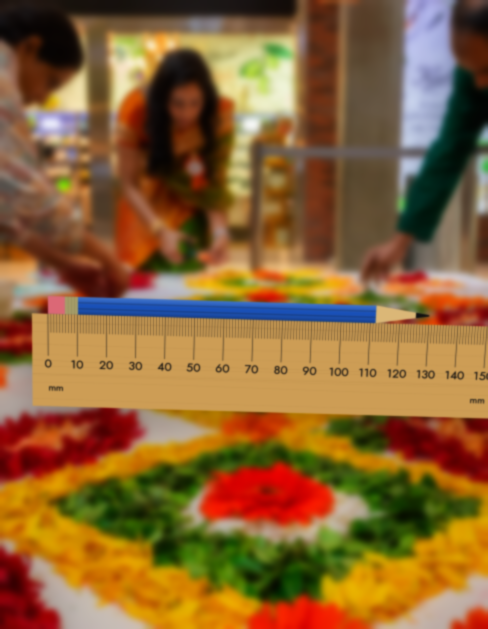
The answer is 130 mm
